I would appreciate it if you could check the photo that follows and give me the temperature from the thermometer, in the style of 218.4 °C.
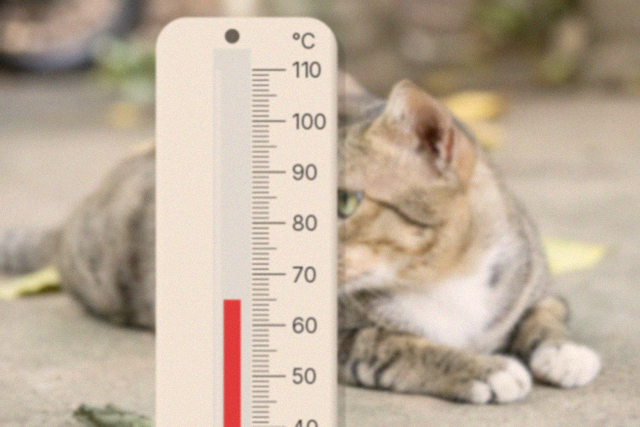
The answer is 65 °C
